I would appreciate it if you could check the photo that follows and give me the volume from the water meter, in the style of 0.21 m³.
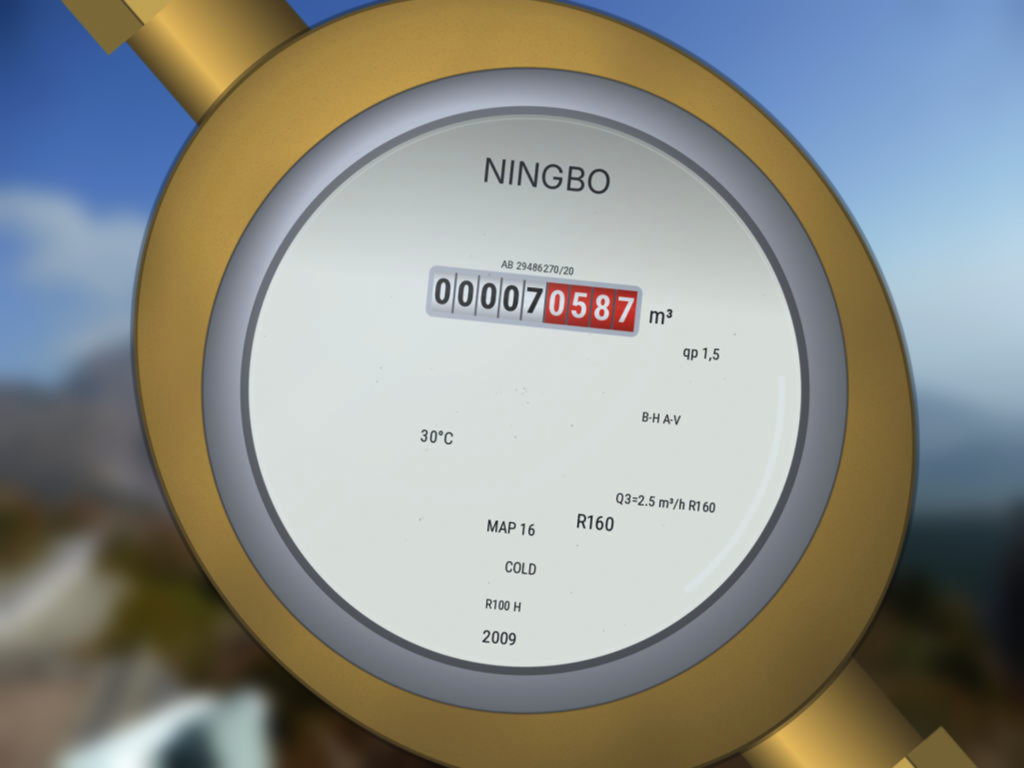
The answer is 7.0587 m³
